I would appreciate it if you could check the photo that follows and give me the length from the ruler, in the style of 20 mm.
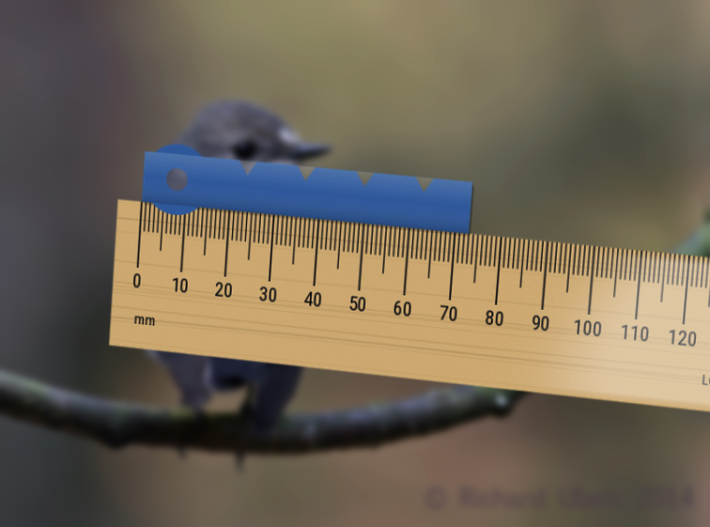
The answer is 73 mm
